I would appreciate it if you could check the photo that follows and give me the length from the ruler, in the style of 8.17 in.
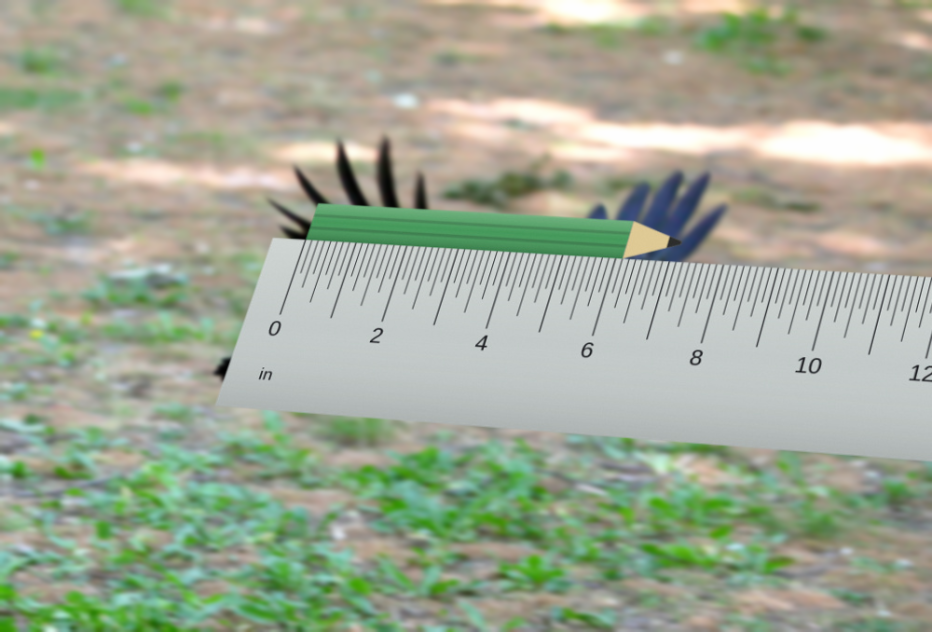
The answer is 7.125 in
